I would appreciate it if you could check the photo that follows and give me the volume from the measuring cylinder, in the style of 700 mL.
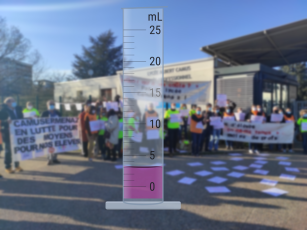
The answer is 3 mL
